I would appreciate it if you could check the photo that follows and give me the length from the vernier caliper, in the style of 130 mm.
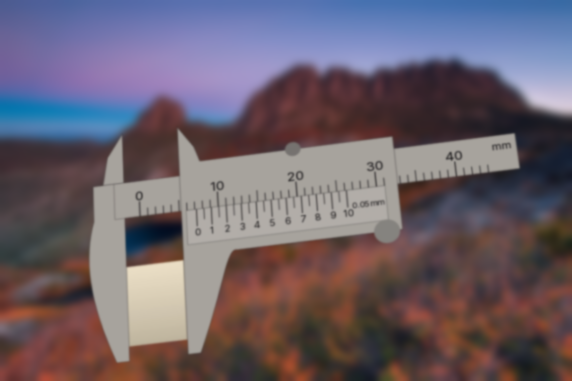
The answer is 7.2 mm
